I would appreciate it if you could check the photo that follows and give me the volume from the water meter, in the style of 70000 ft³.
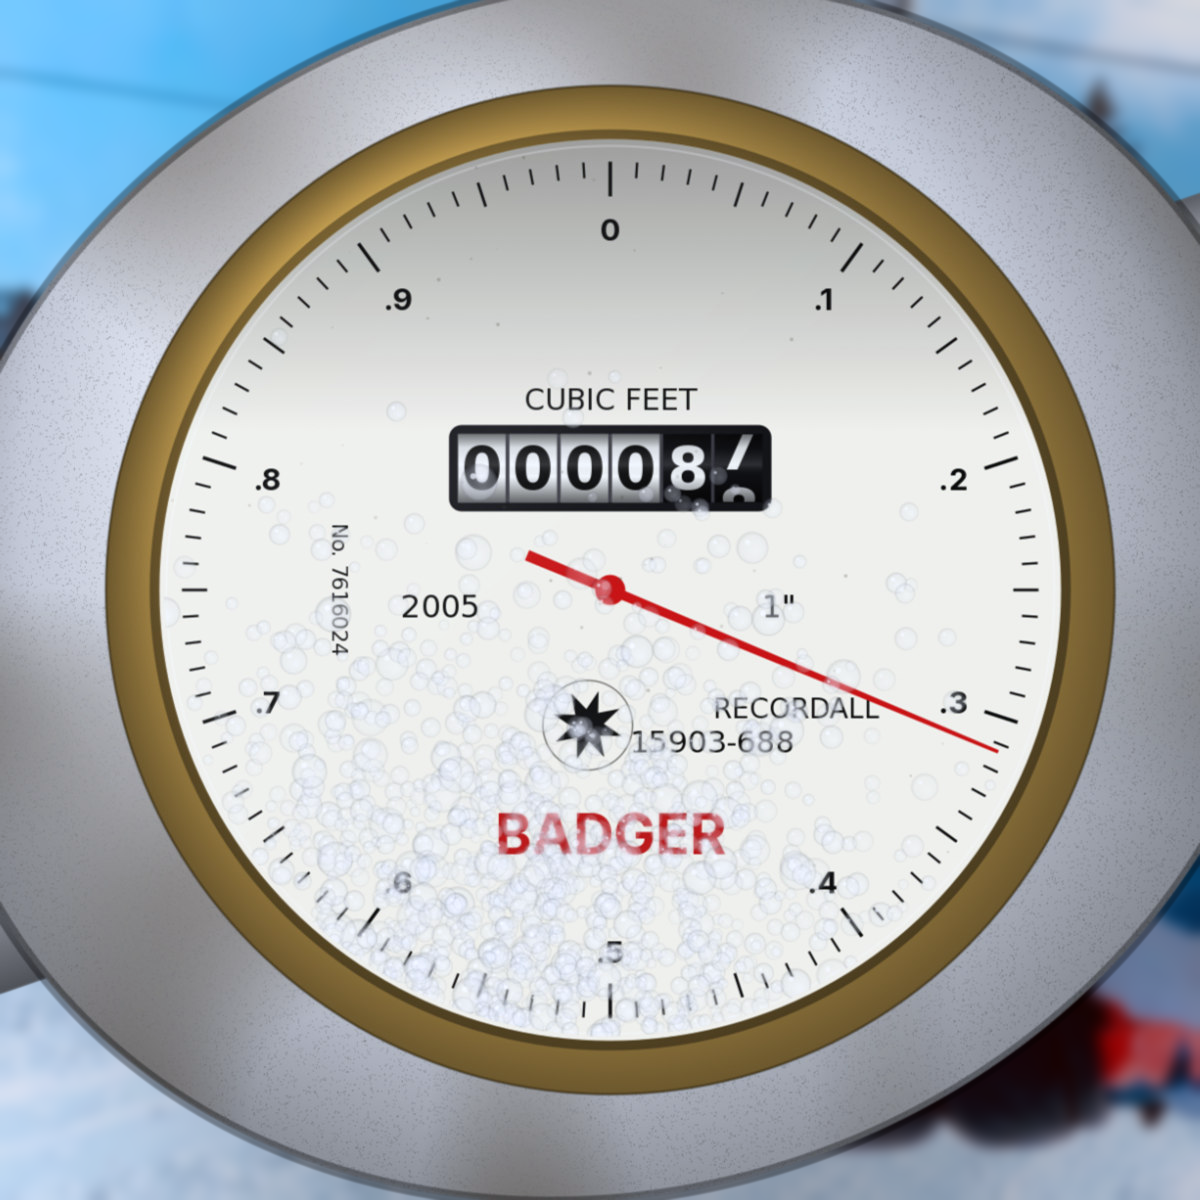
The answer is 87.31 ft³
